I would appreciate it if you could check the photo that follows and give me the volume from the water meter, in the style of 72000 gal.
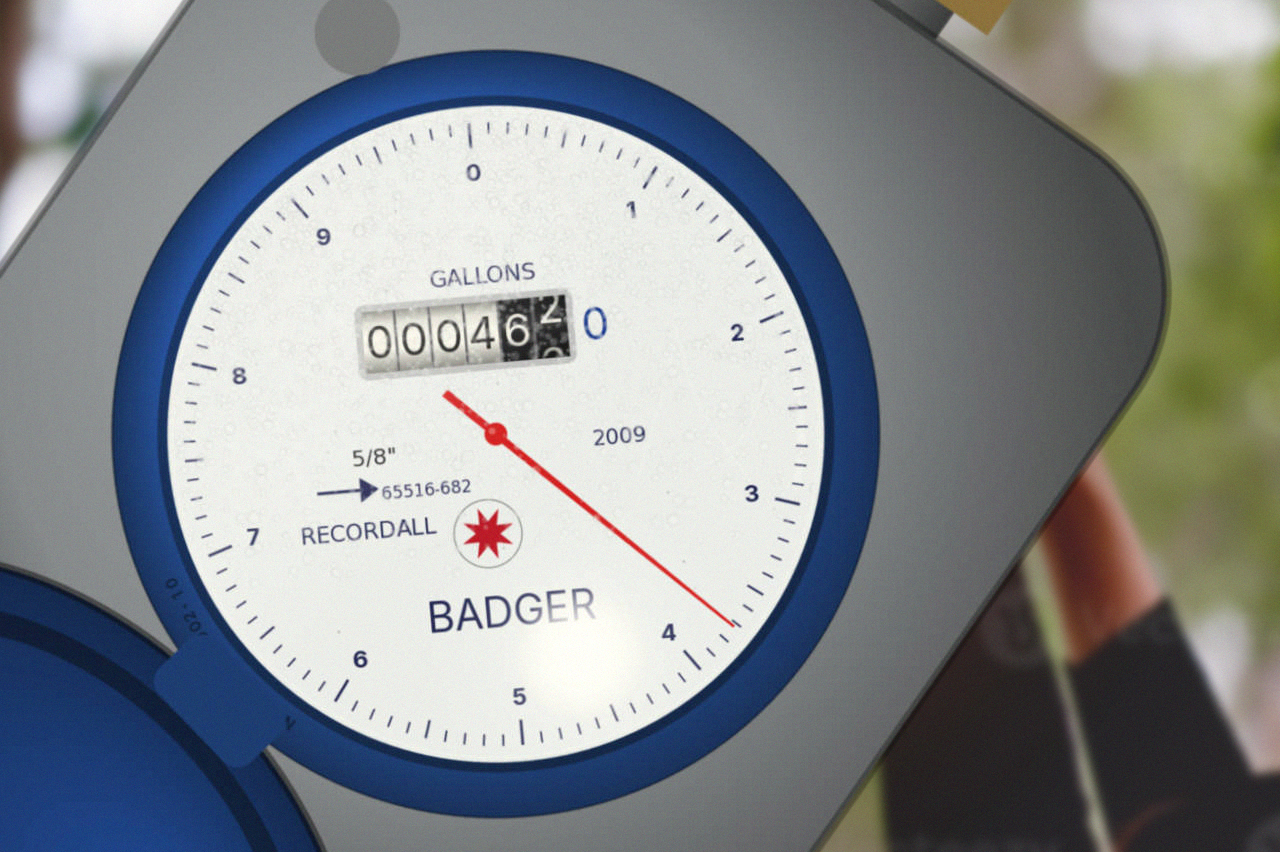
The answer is 4623.7 gal
